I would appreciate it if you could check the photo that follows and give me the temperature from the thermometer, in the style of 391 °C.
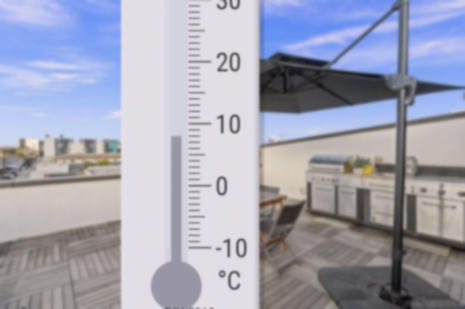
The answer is 8 °C
